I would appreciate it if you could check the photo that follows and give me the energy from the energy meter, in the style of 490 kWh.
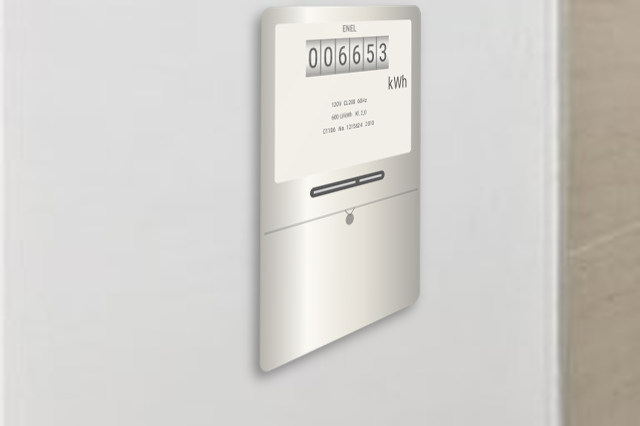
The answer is 6653 kWh
